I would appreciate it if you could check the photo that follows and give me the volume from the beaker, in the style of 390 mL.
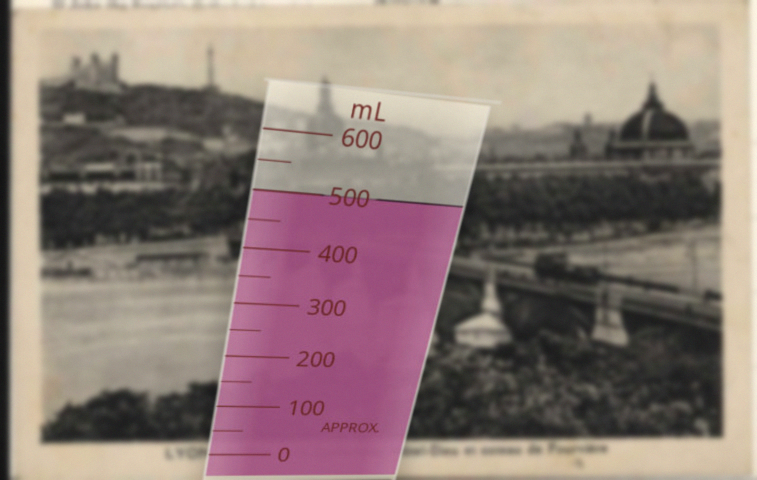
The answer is 500 mL
